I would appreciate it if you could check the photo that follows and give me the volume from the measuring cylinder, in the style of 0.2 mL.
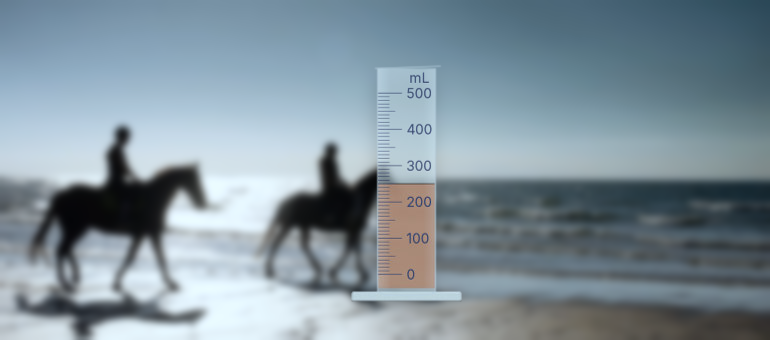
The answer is 250 mL
